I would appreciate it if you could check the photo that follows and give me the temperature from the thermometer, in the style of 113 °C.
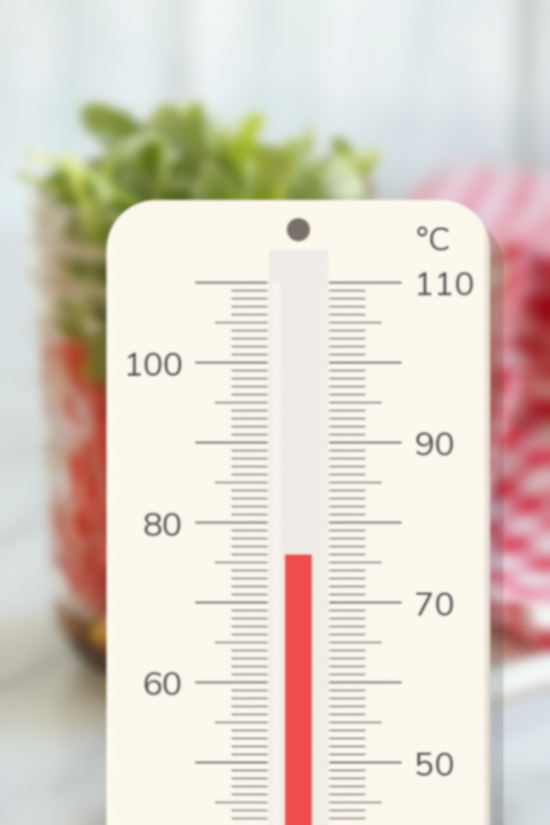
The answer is 76 °C
